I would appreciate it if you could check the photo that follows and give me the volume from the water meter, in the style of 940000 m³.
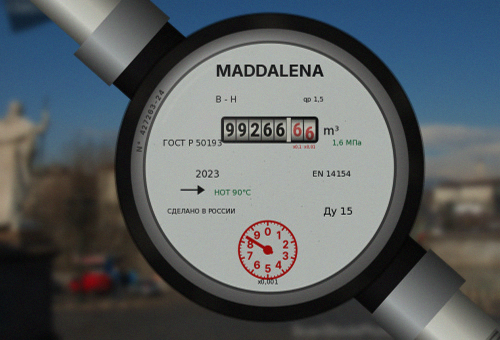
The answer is 99266.658 m³
